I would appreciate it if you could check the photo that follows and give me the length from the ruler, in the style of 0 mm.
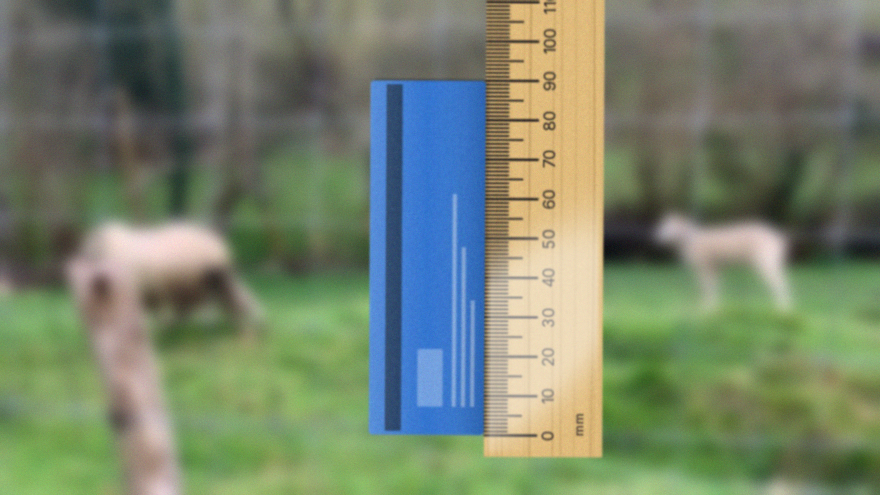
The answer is 90 mm
